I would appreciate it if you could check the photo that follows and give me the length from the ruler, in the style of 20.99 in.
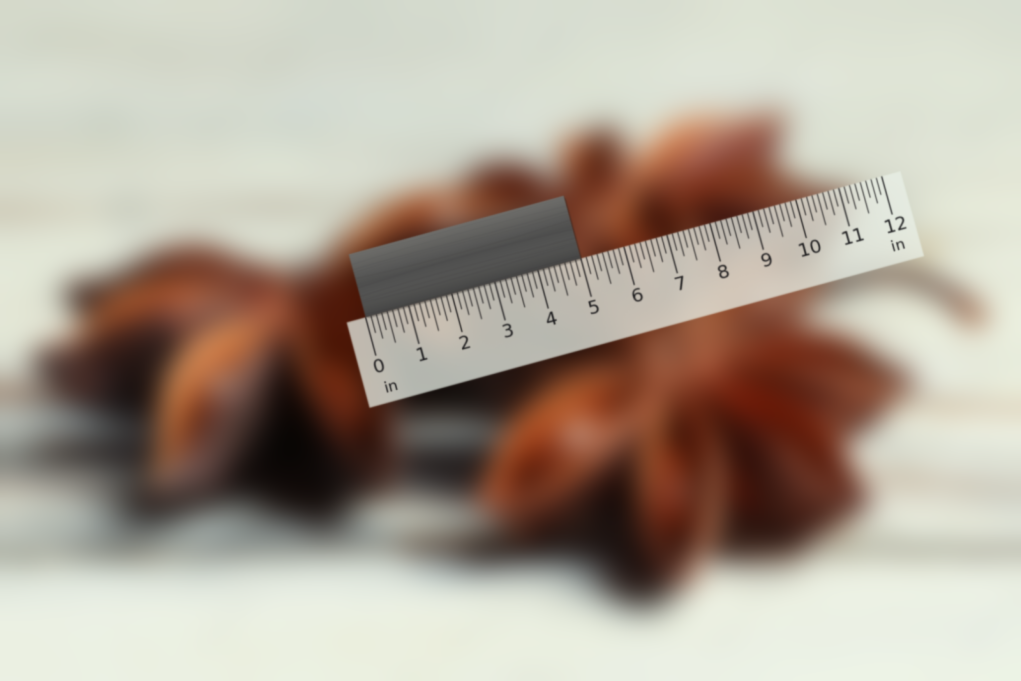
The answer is 5 in
